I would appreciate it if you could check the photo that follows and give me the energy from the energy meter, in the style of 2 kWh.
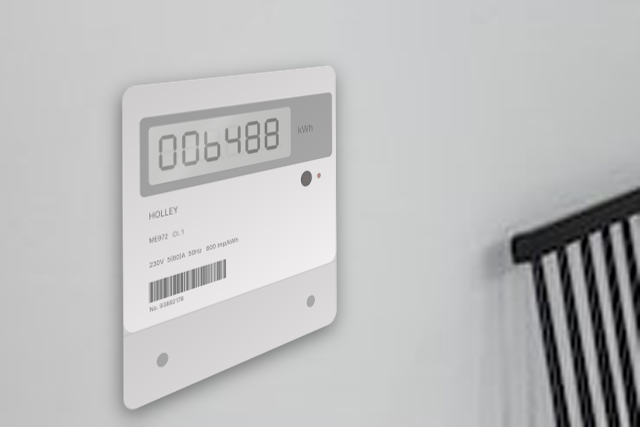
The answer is 6488 kWh
